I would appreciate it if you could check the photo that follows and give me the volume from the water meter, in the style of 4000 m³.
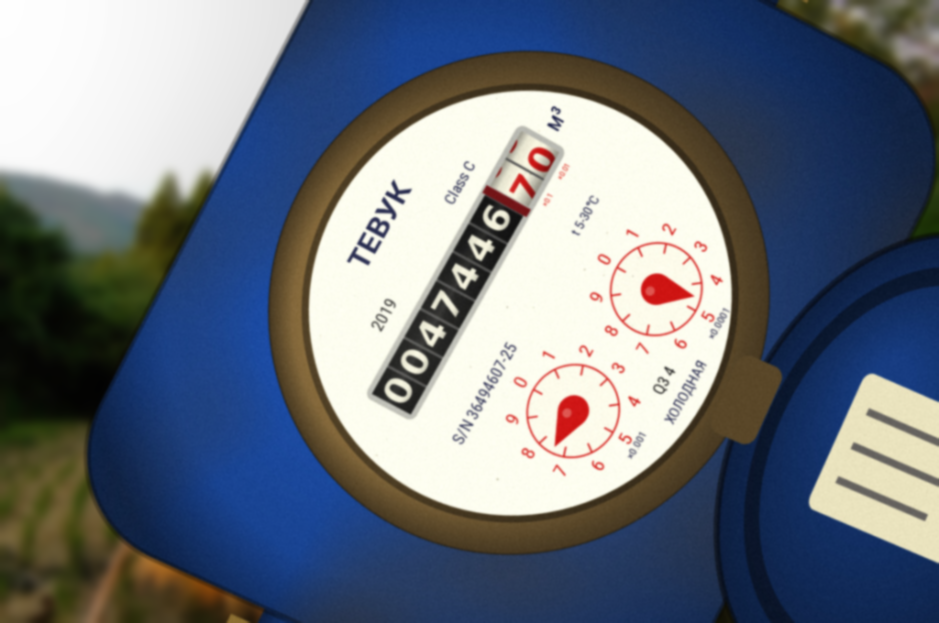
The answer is 47446.6974 m³
